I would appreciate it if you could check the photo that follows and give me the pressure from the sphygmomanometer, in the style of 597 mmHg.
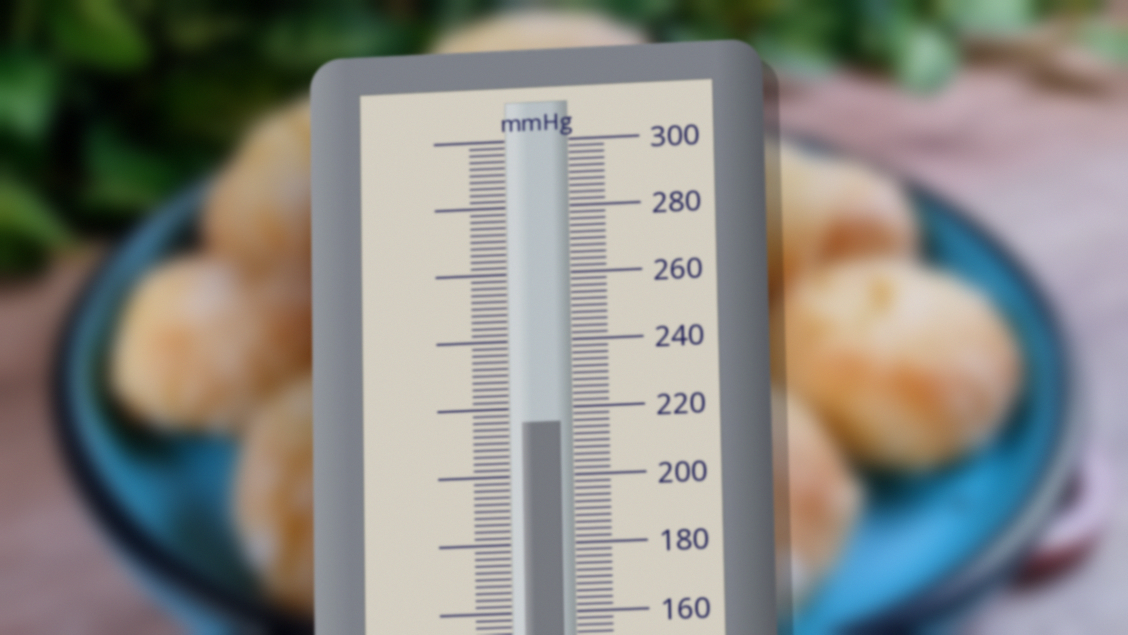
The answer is 216 mmHg
